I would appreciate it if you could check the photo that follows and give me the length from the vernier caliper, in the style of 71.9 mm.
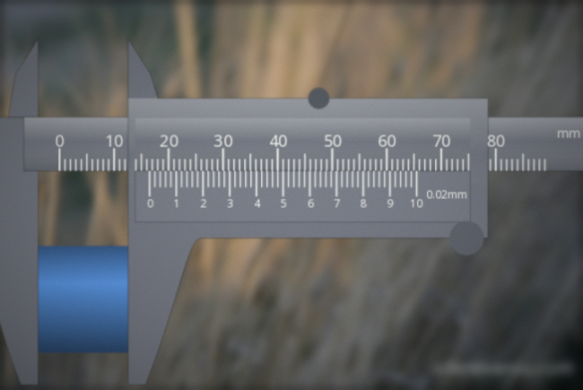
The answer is 16.5 mm
